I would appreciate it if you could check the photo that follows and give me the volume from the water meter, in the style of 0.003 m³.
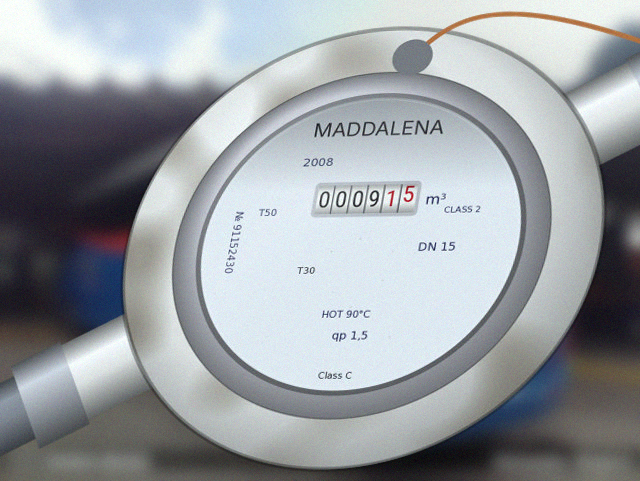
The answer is 9.15 m³
